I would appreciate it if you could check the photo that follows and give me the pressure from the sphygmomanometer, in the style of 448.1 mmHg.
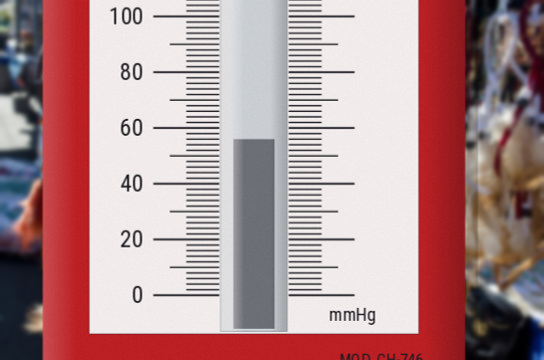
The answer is 56 mmHg
